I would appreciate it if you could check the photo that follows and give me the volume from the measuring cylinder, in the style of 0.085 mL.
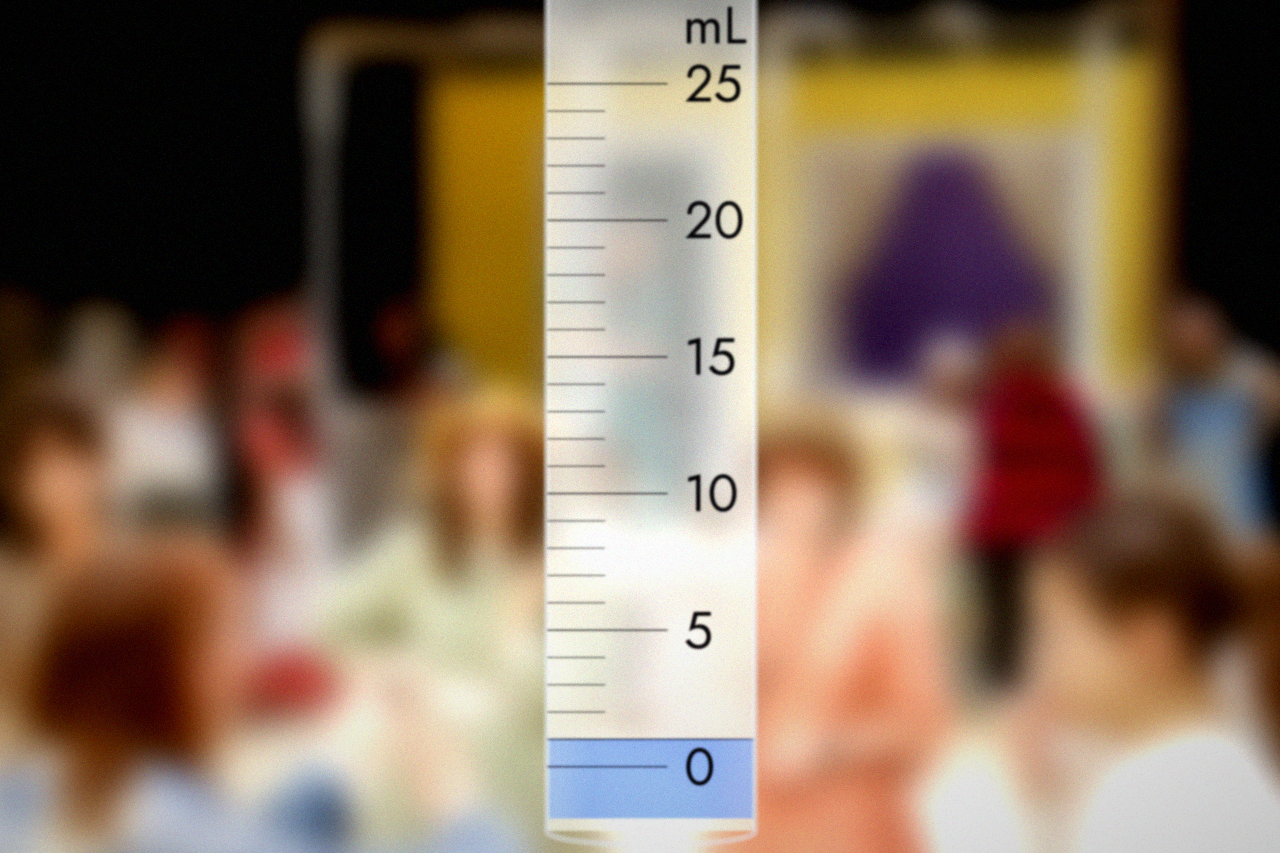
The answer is 1 mL
